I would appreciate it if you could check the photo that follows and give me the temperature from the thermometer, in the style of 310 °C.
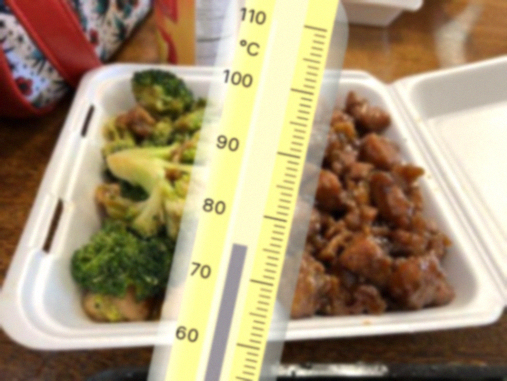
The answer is 75 °C
